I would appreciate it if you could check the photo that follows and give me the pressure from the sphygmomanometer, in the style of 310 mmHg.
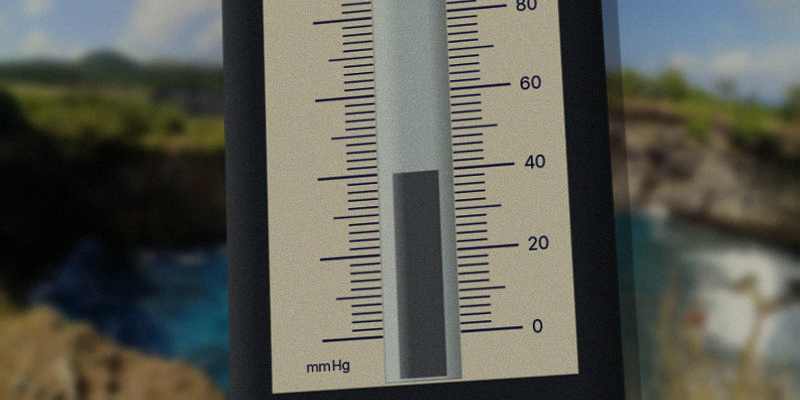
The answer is 40 mmHg
